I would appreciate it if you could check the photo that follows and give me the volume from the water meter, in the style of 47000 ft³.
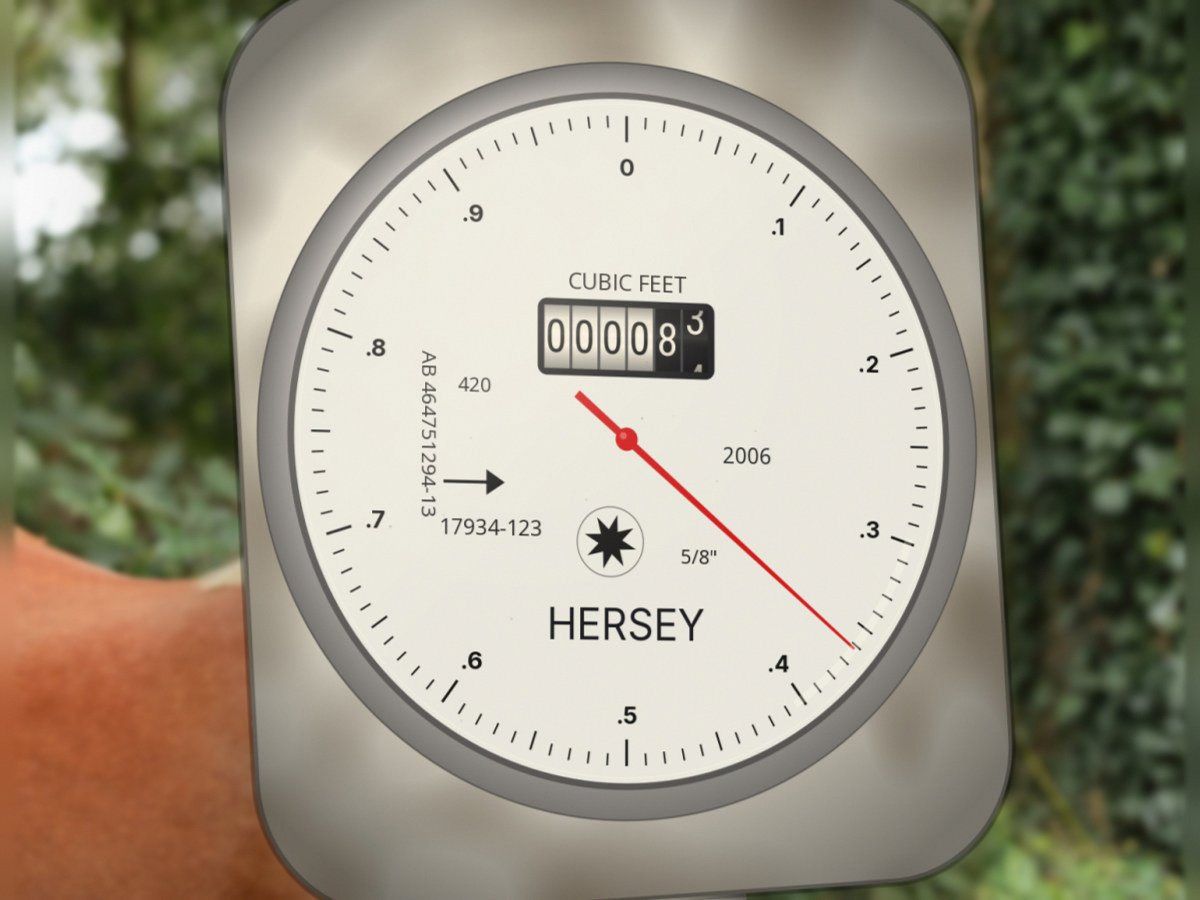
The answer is 83.36 ft³
